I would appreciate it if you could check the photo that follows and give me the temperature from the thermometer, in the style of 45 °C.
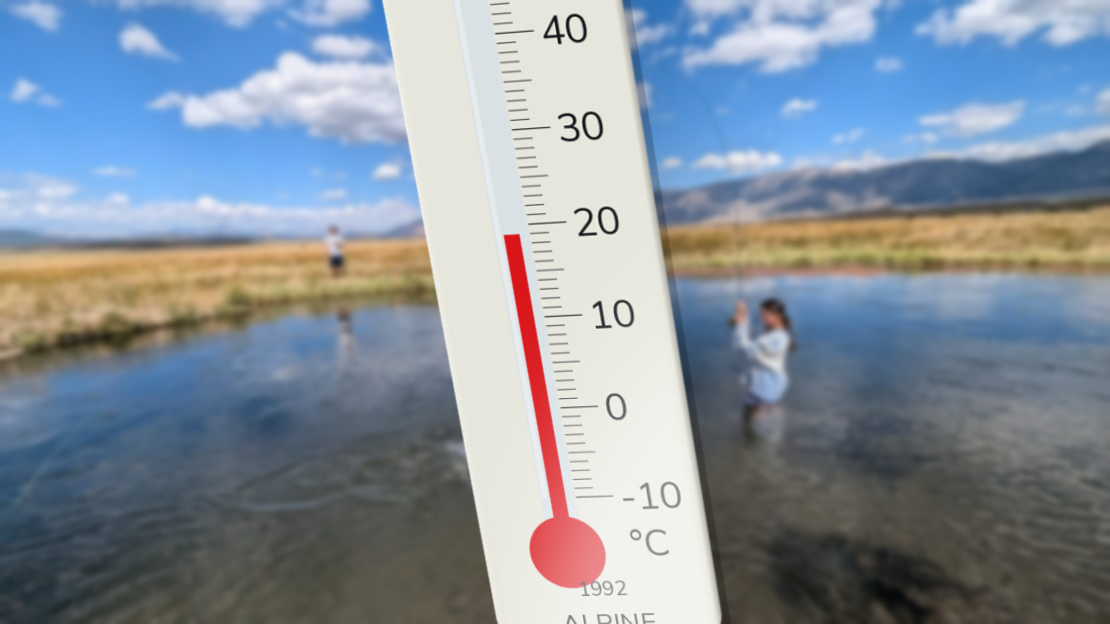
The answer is 19 °C
